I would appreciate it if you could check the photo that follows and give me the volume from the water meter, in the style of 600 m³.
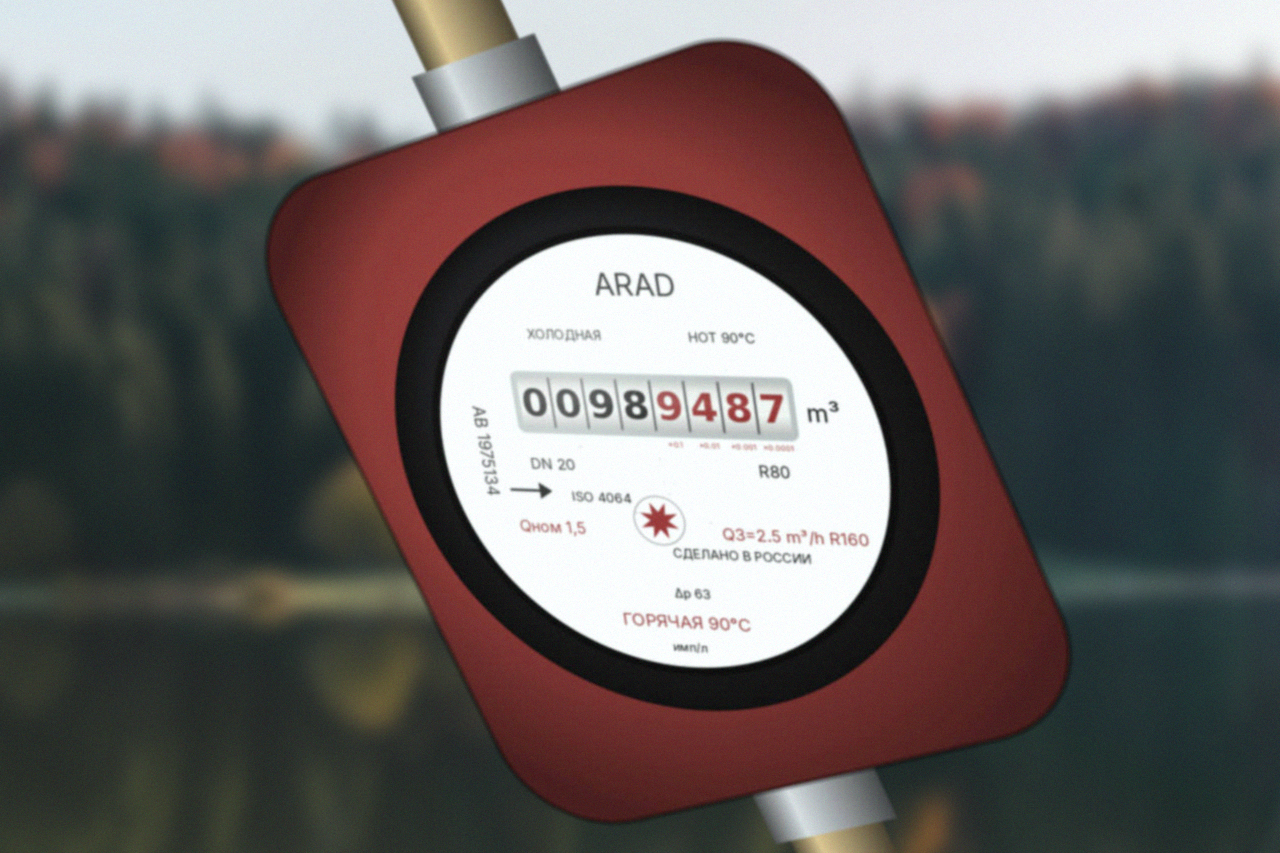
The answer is 98.9487 m³
